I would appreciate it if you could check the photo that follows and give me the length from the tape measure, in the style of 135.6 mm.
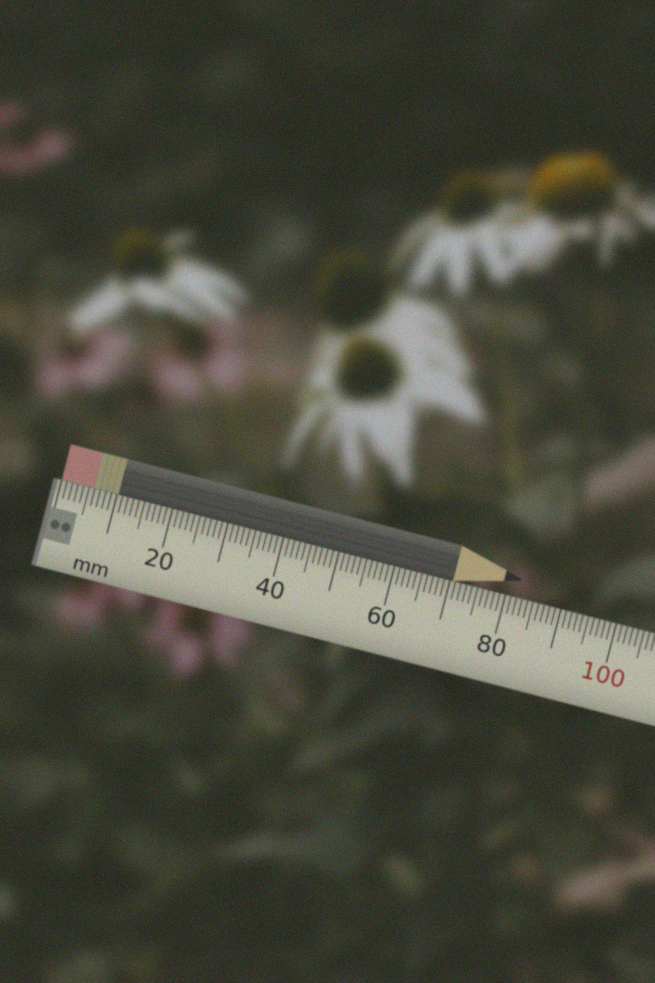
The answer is 82 mm
